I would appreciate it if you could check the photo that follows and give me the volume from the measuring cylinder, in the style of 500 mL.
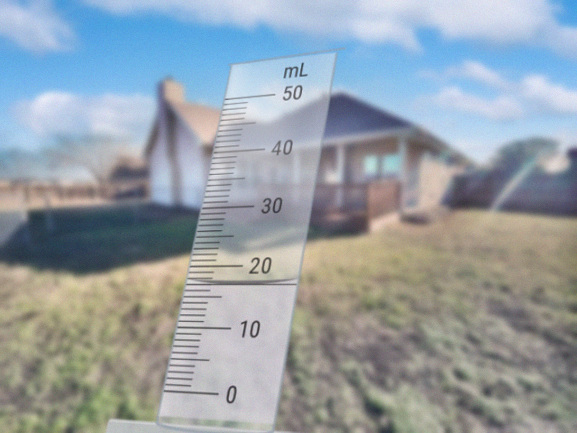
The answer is 17 mL
